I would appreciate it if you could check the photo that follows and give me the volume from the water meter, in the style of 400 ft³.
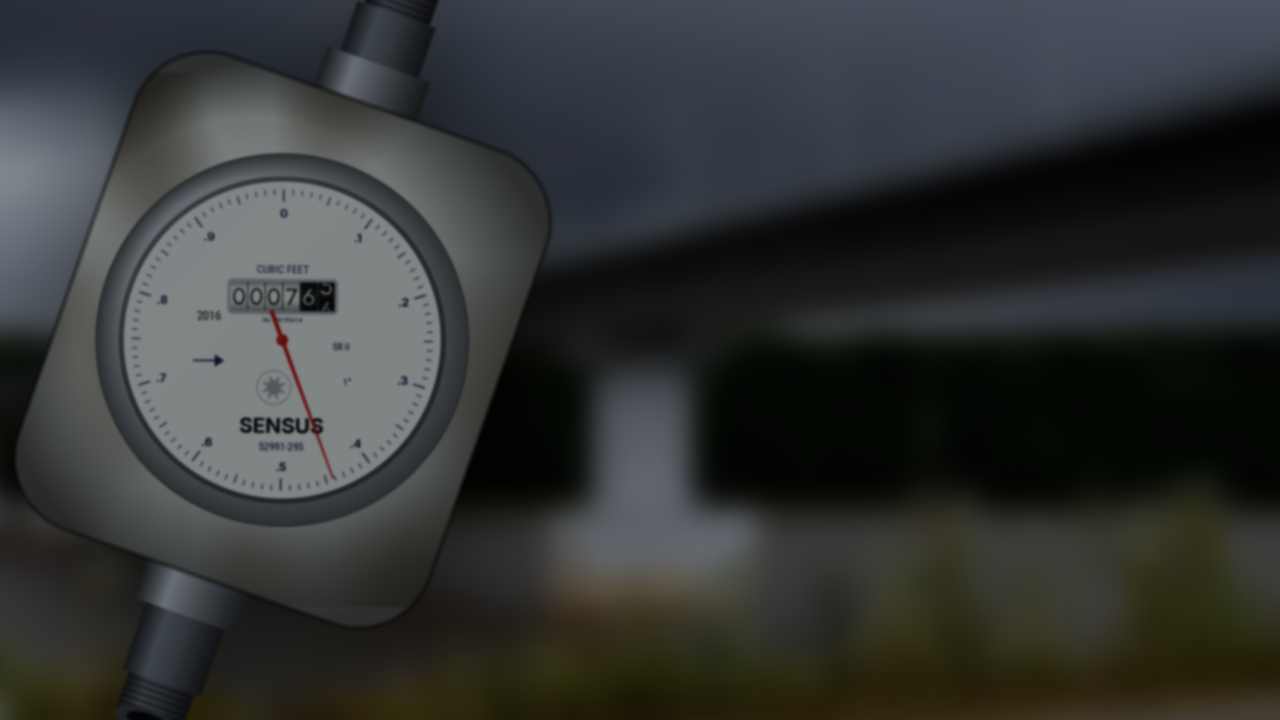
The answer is 765.44 ft³
